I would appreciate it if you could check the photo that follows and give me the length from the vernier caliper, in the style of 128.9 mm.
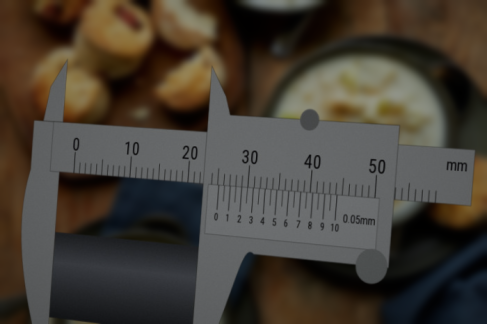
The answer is 25.2 mm
